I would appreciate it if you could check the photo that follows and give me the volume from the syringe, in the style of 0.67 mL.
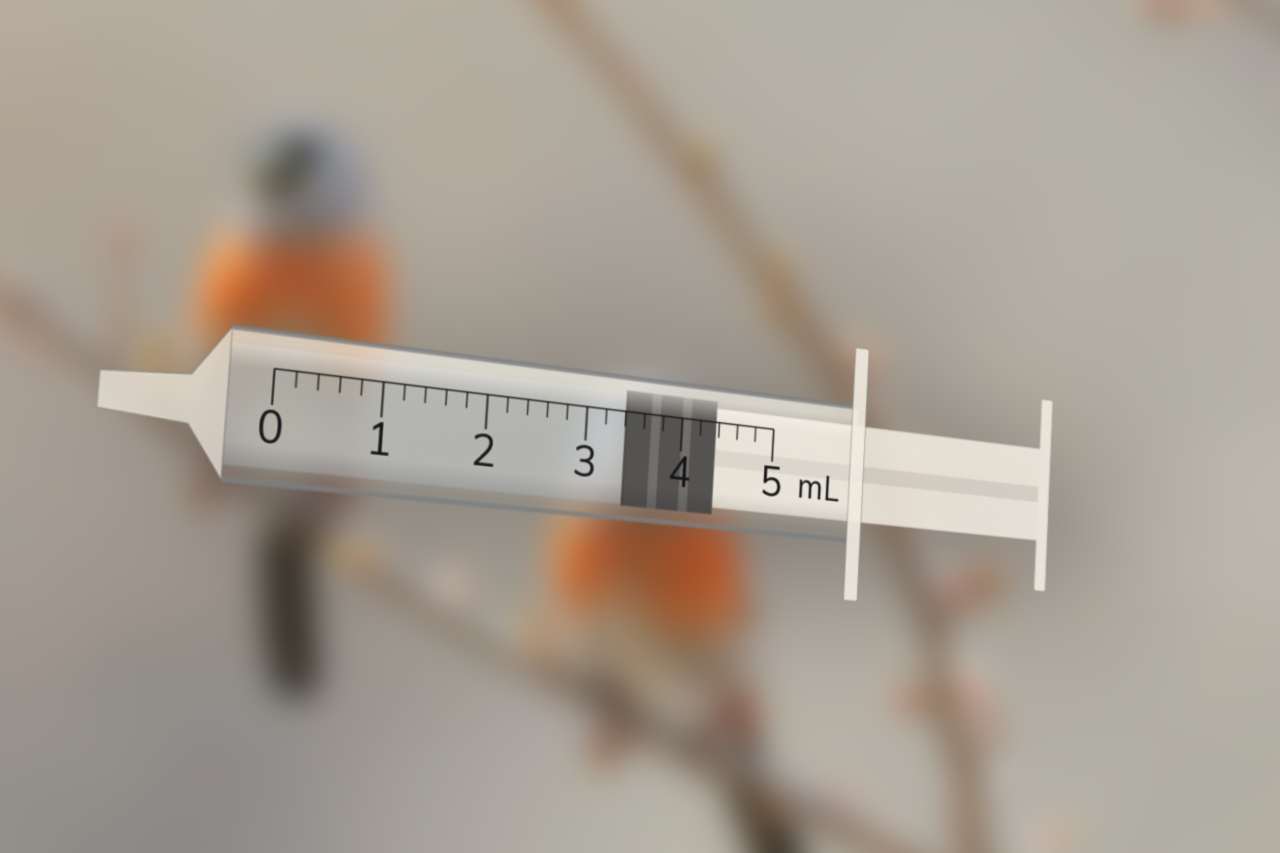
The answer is 3.4 mL
